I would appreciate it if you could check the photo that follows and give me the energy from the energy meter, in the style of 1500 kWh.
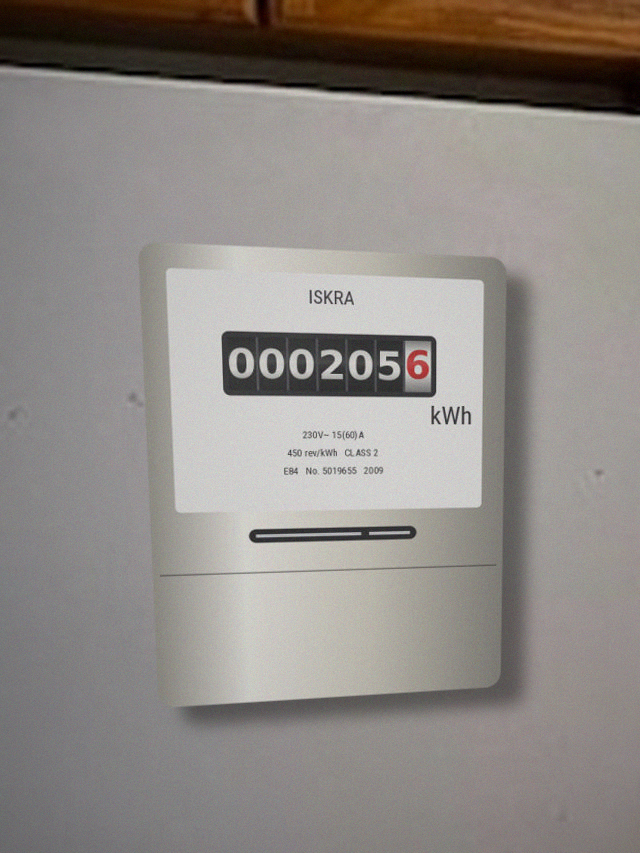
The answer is 205.6 kWh
